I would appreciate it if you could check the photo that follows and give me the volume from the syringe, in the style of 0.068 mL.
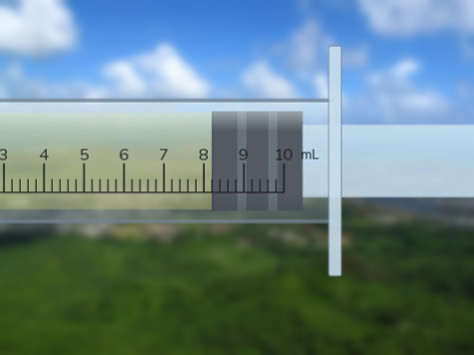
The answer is 8.2 mL
